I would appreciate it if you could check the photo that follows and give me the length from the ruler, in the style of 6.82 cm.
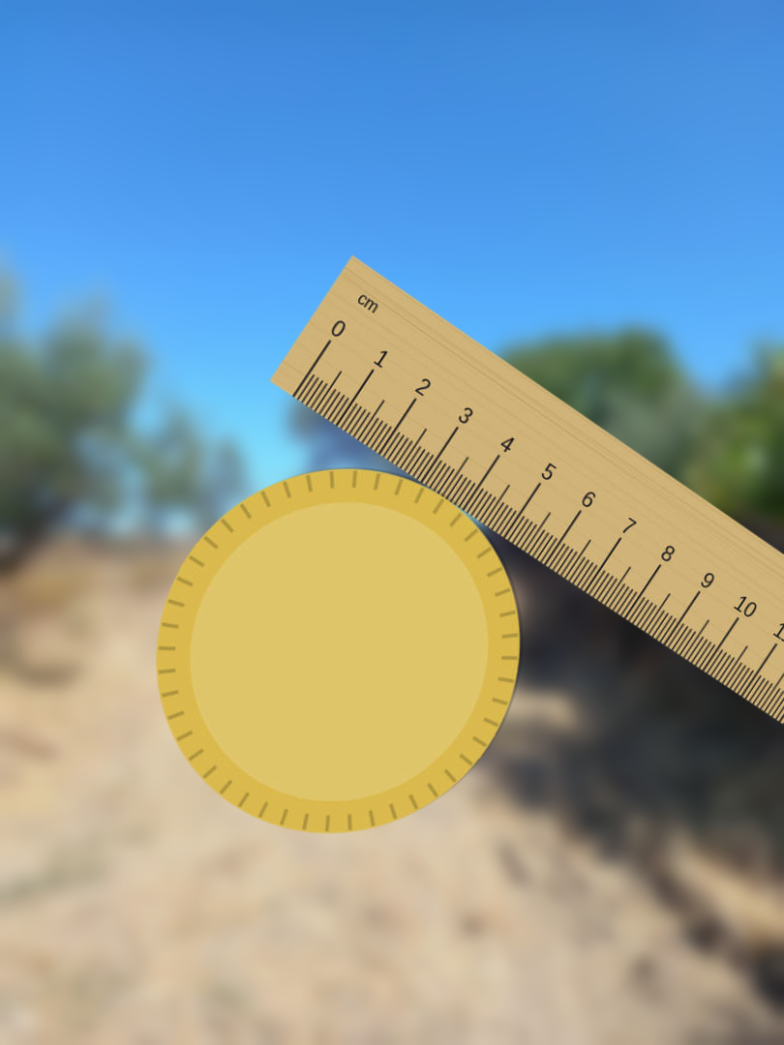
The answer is 7.1 cm
